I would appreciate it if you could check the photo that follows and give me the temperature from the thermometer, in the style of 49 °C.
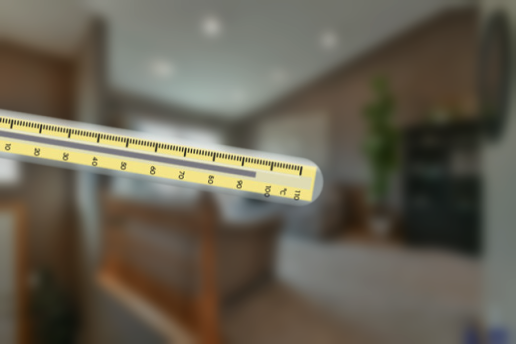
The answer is 95 °C
